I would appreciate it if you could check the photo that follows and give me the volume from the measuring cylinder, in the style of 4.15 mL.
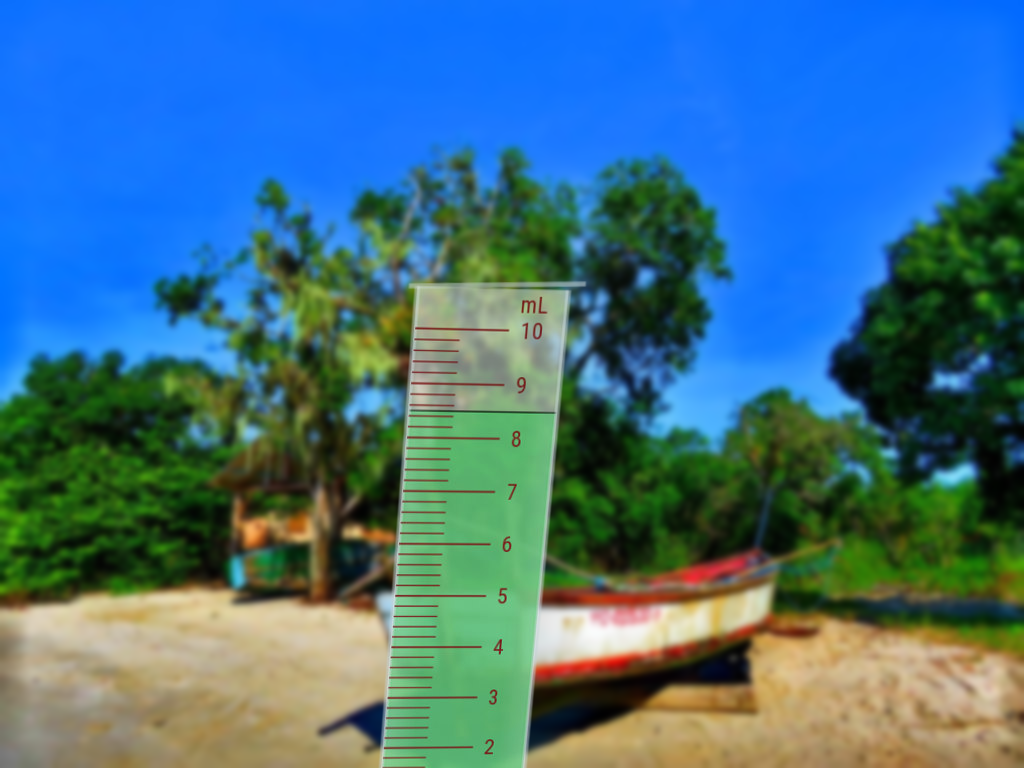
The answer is 8.5 mL
